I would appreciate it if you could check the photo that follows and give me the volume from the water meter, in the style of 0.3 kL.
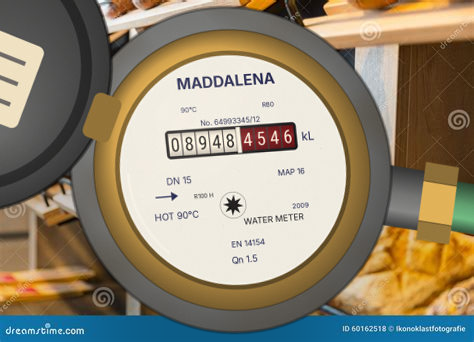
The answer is 8948.4546 kL
